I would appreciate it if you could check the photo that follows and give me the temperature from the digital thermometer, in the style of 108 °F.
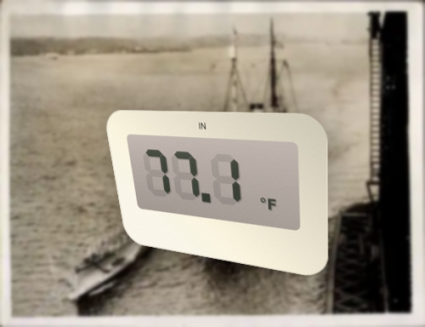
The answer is 77.1 °F
